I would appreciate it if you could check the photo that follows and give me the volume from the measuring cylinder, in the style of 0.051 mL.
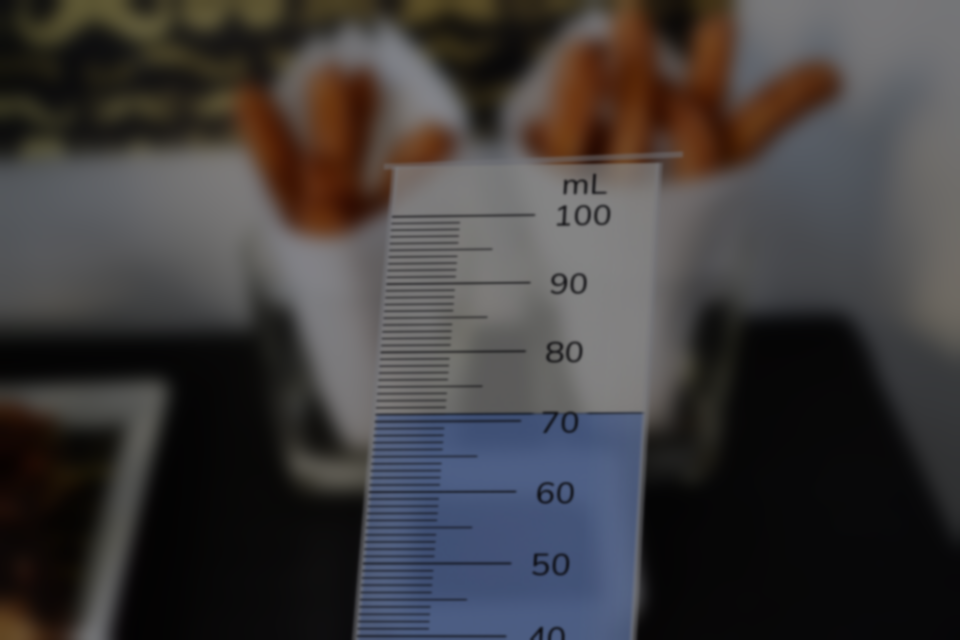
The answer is 71 mL
